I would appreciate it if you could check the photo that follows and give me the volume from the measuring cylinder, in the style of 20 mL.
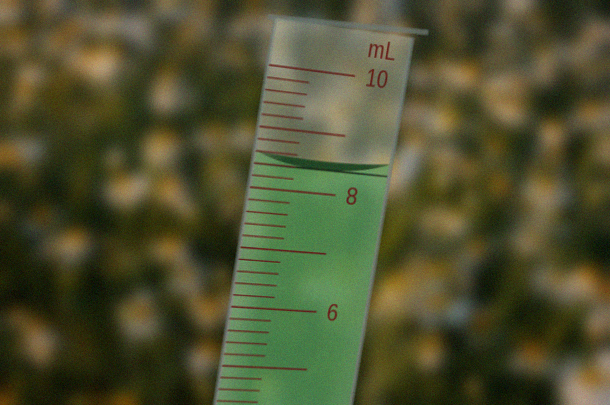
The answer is 8.4 mL
